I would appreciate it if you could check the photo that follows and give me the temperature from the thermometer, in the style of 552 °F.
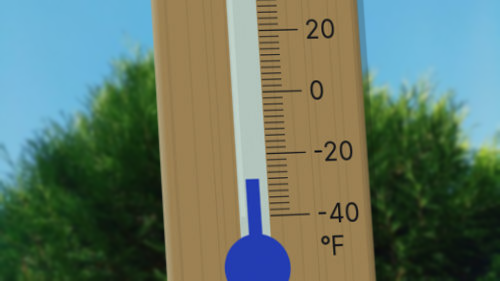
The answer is -28 °F
